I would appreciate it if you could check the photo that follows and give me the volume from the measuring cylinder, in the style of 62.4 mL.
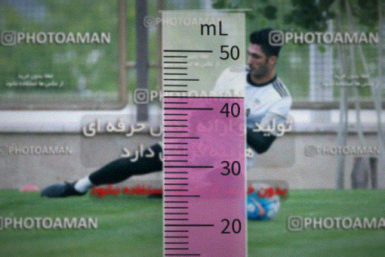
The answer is 42 mL
